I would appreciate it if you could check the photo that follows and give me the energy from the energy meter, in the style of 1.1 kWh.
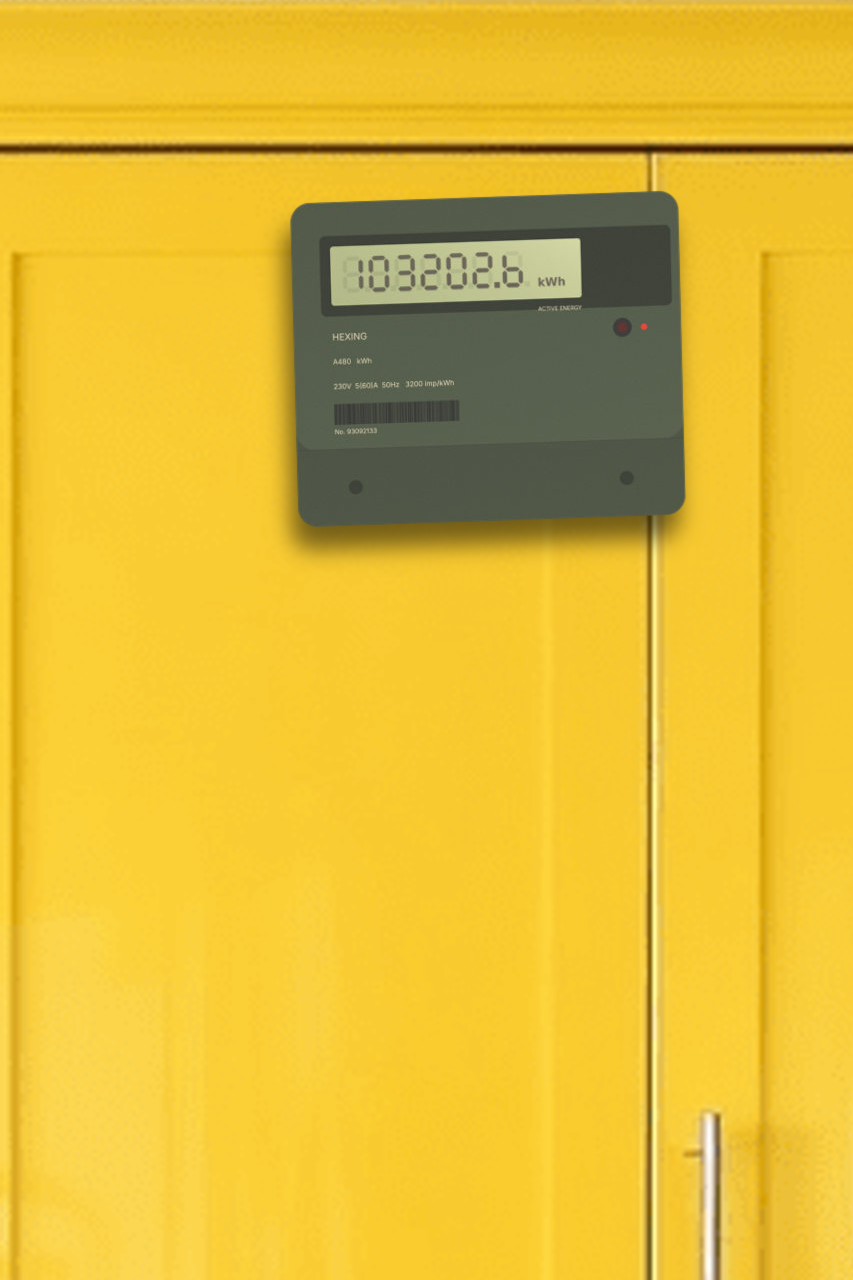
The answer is 103202.6 kWh
